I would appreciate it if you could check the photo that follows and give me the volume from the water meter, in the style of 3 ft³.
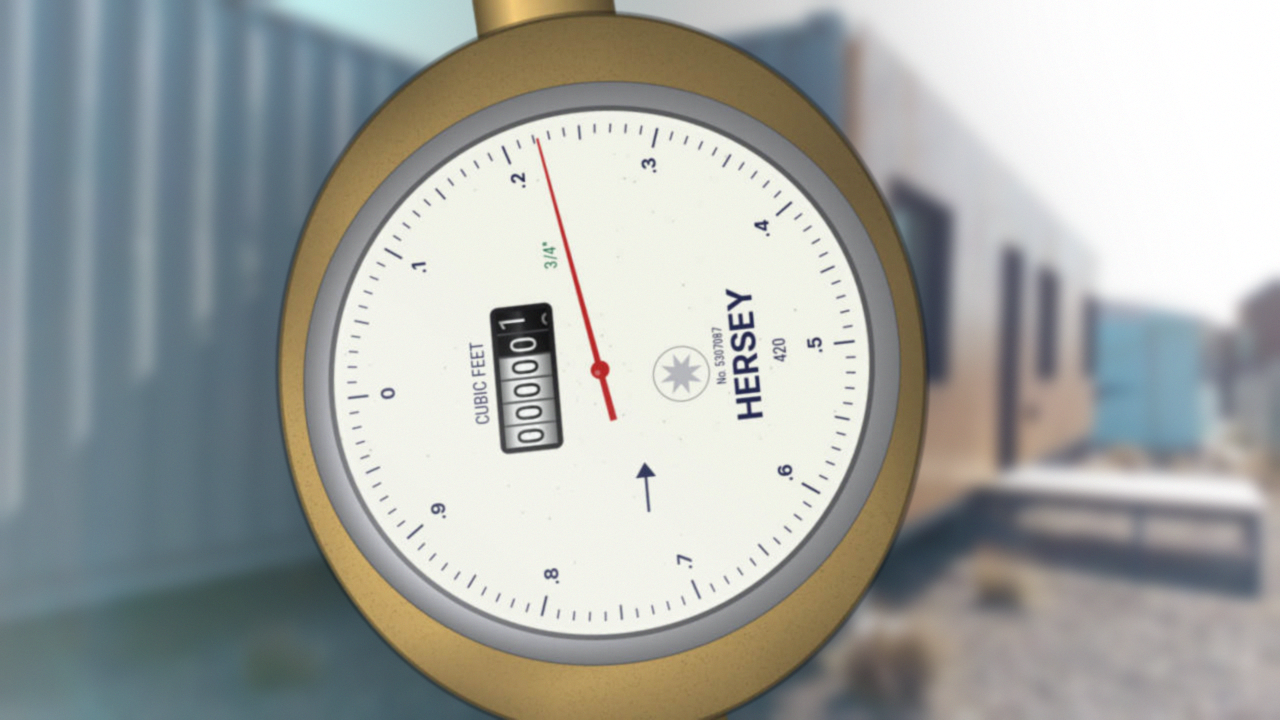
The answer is 1.22 ft³
